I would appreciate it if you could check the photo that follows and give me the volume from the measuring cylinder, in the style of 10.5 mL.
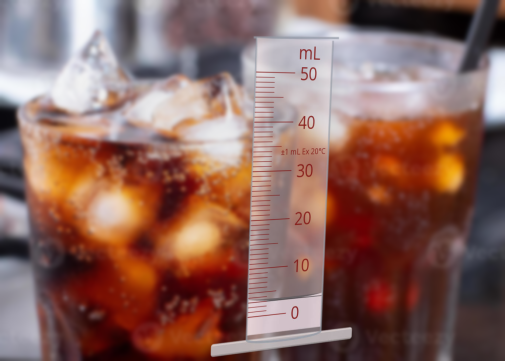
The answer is 3 mL
